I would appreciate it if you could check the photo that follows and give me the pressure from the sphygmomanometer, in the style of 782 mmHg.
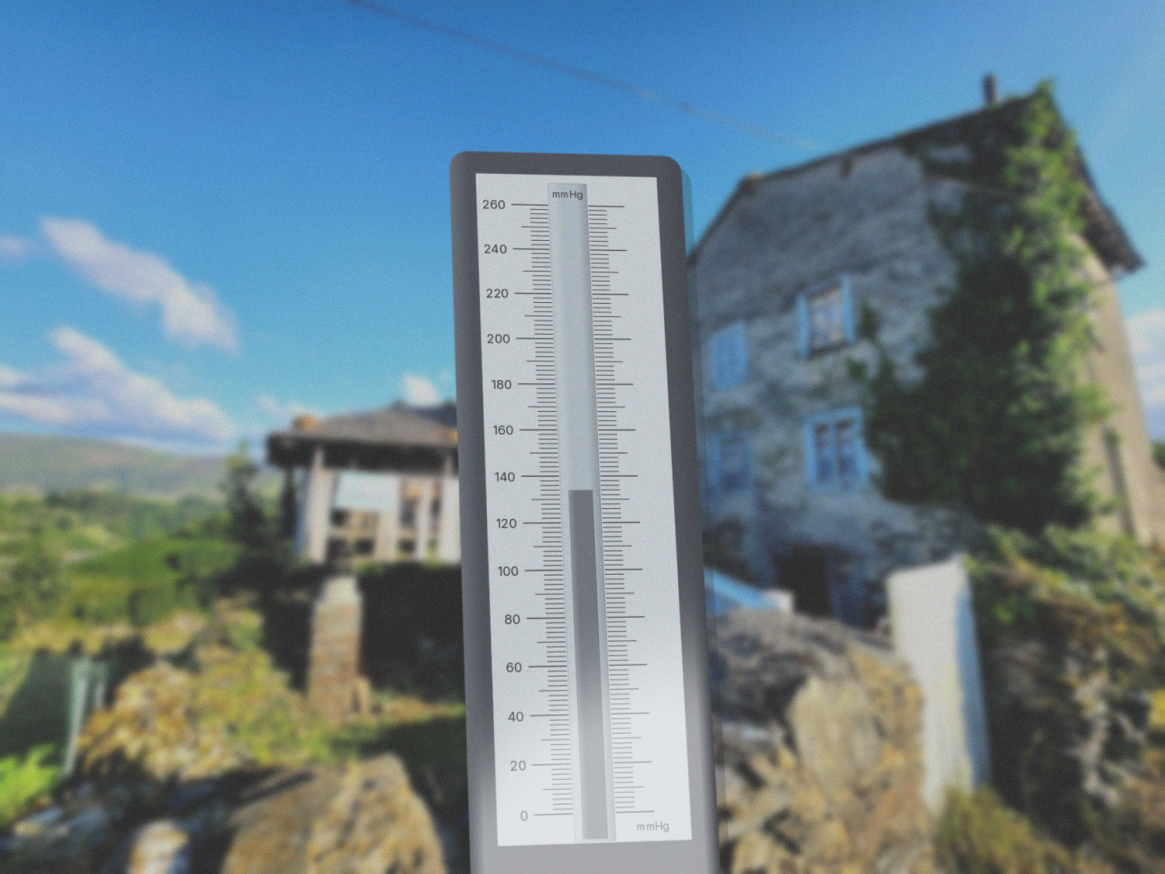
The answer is 134 mmHg
